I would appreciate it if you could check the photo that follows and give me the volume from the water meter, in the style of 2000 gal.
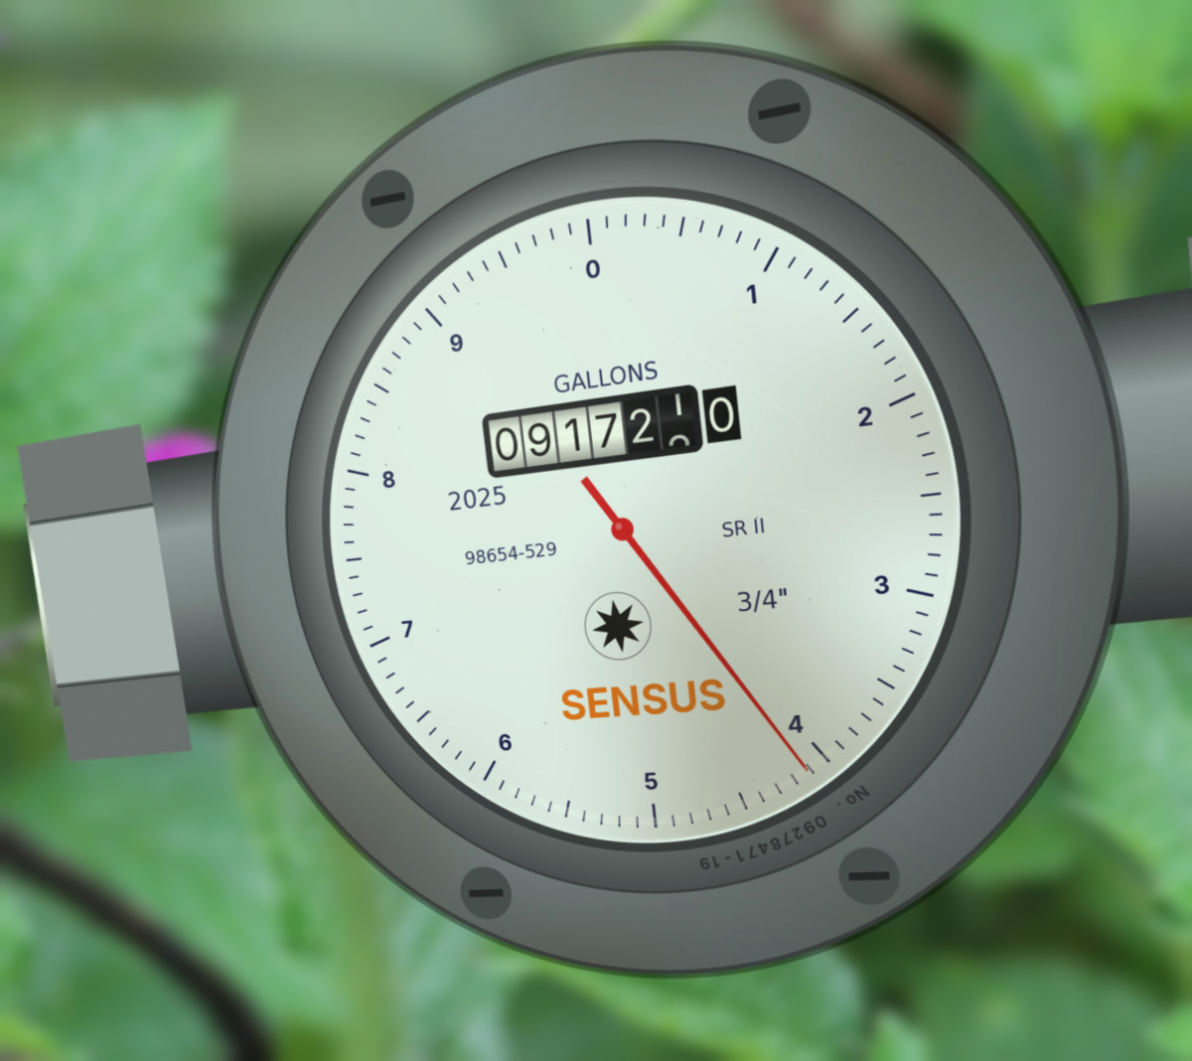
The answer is 917214.1 gal
